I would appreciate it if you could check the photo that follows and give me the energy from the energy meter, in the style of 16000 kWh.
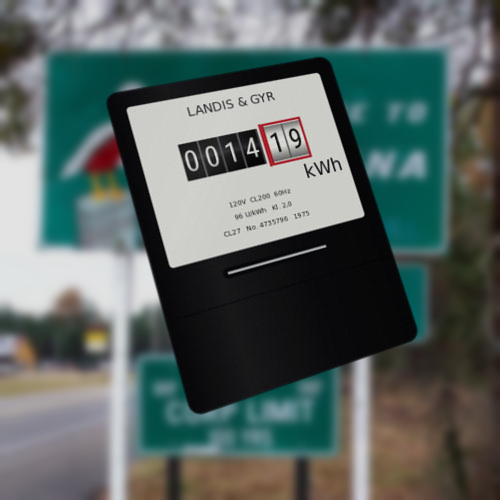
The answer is 14.19 kWh
